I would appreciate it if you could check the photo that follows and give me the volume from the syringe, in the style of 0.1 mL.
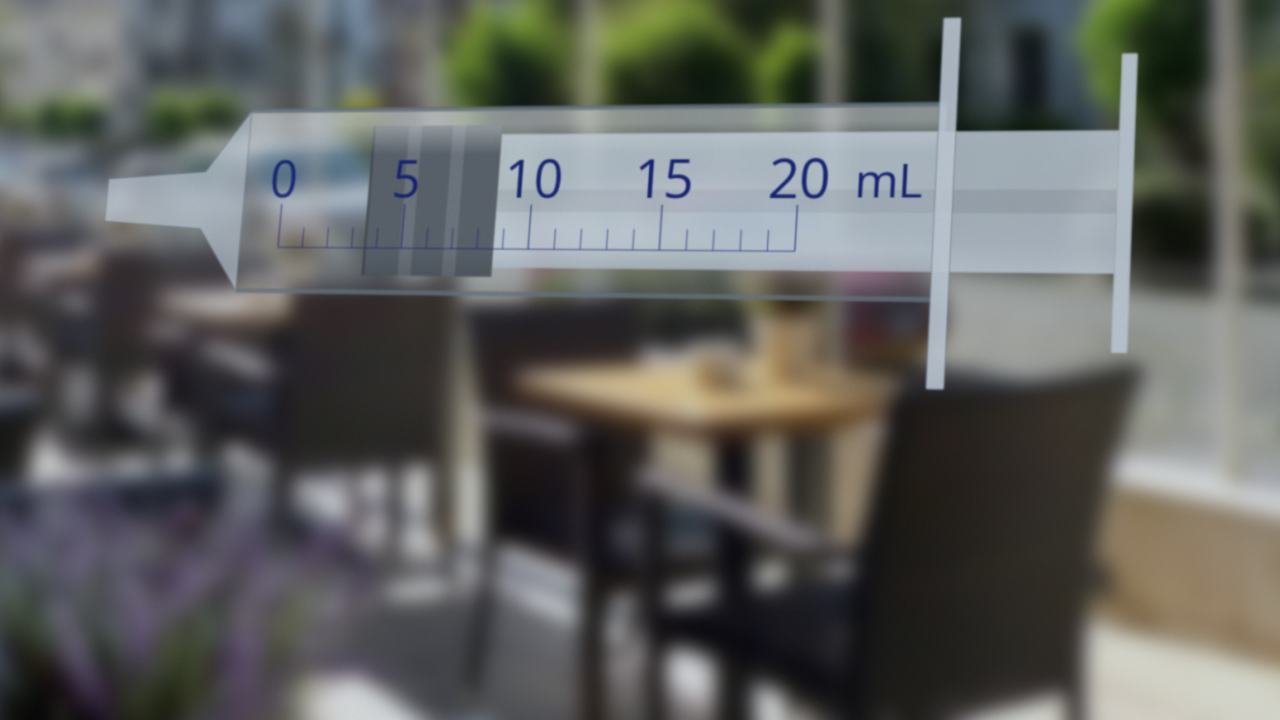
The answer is 3.5 mL
